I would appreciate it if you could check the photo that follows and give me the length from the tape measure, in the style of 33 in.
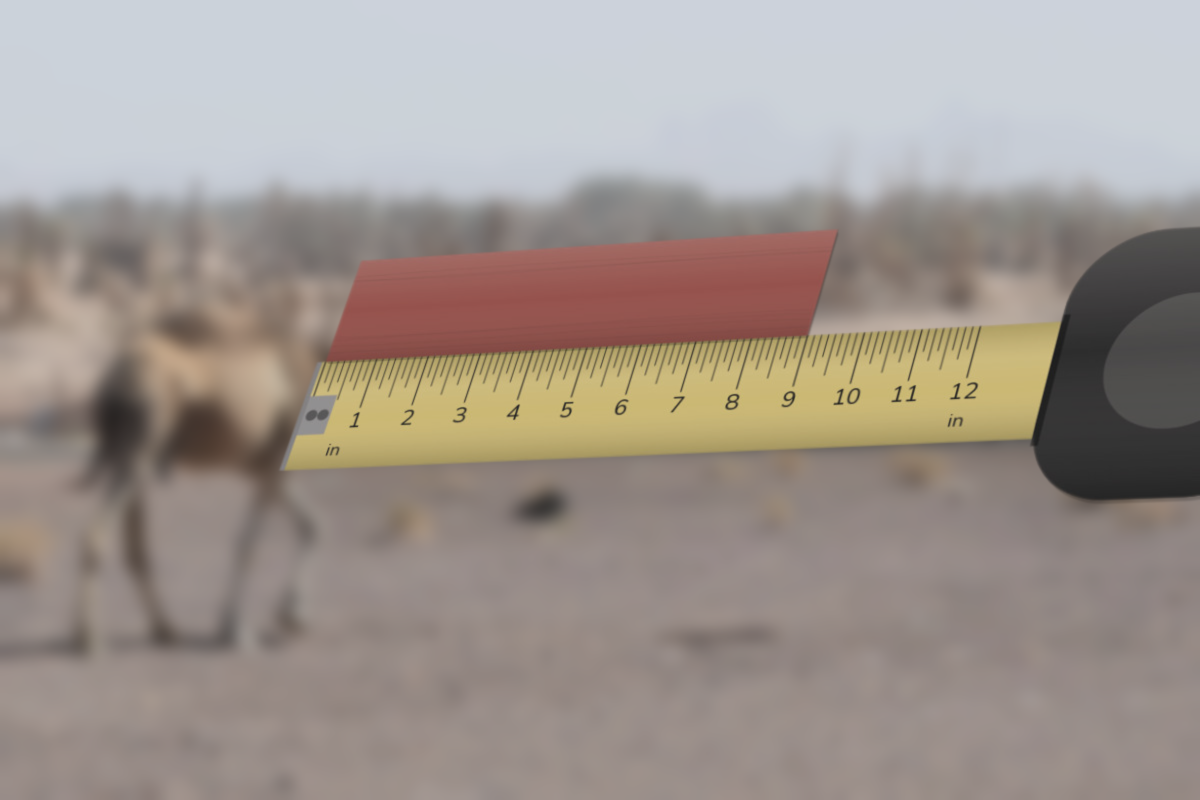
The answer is 9 in
